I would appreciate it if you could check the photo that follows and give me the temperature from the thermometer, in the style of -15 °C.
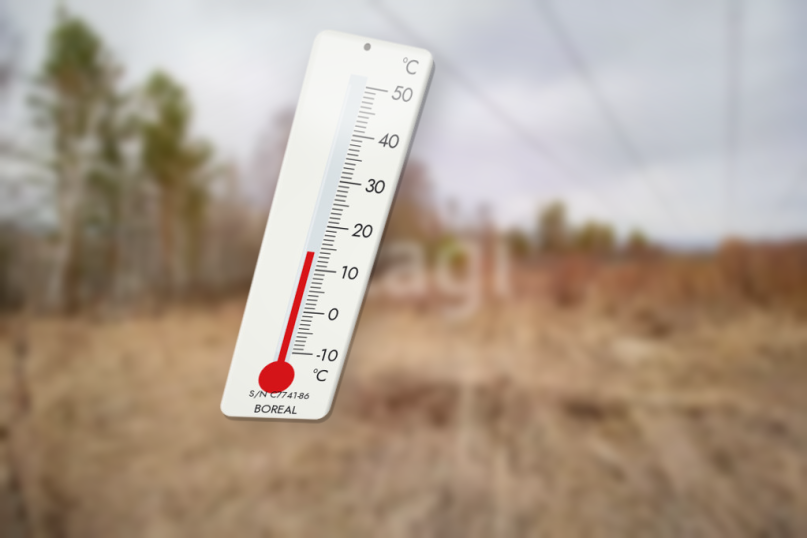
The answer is 14 °C
